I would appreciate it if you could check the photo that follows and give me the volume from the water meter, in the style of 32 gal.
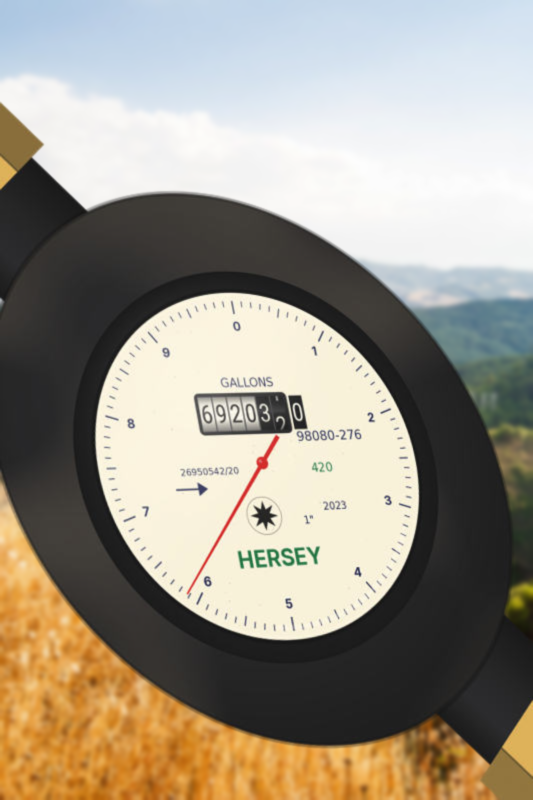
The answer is 6920316.1 gal
